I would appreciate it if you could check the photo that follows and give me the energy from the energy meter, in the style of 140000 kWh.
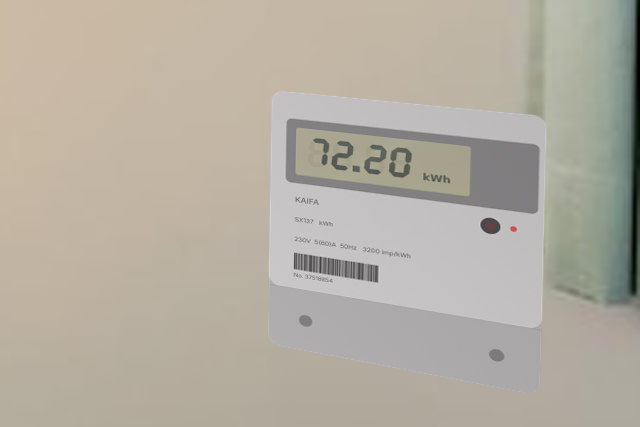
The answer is 72.20 kWh
